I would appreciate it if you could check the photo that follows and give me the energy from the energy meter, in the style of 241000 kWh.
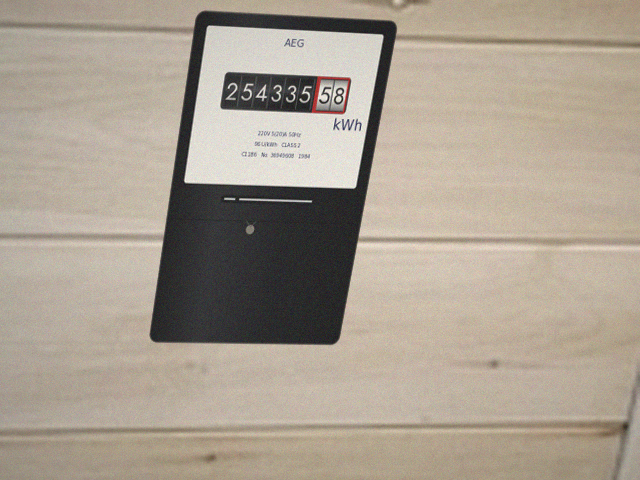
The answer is 254335.58 kWh
